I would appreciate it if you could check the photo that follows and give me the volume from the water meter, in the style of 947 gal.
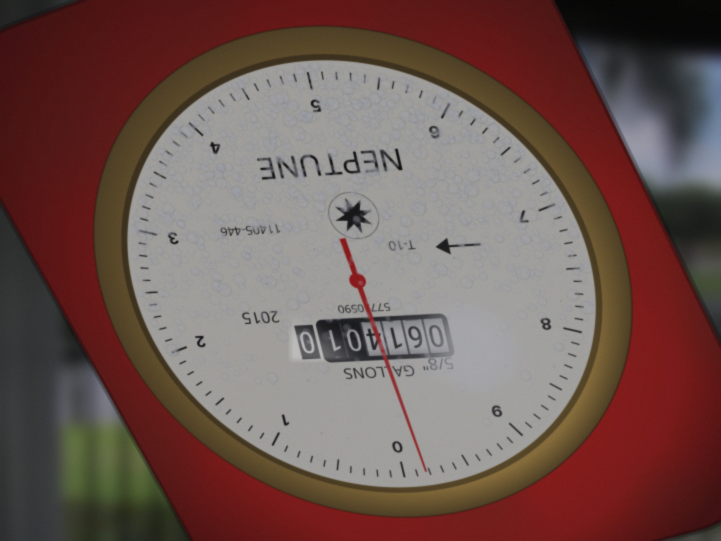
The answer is 614009.8 gal
